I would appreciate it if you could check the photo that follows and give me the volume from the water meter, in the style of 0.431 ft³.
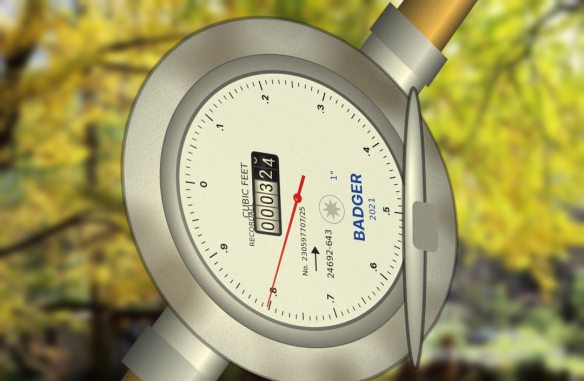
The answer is 323.80 ft³
